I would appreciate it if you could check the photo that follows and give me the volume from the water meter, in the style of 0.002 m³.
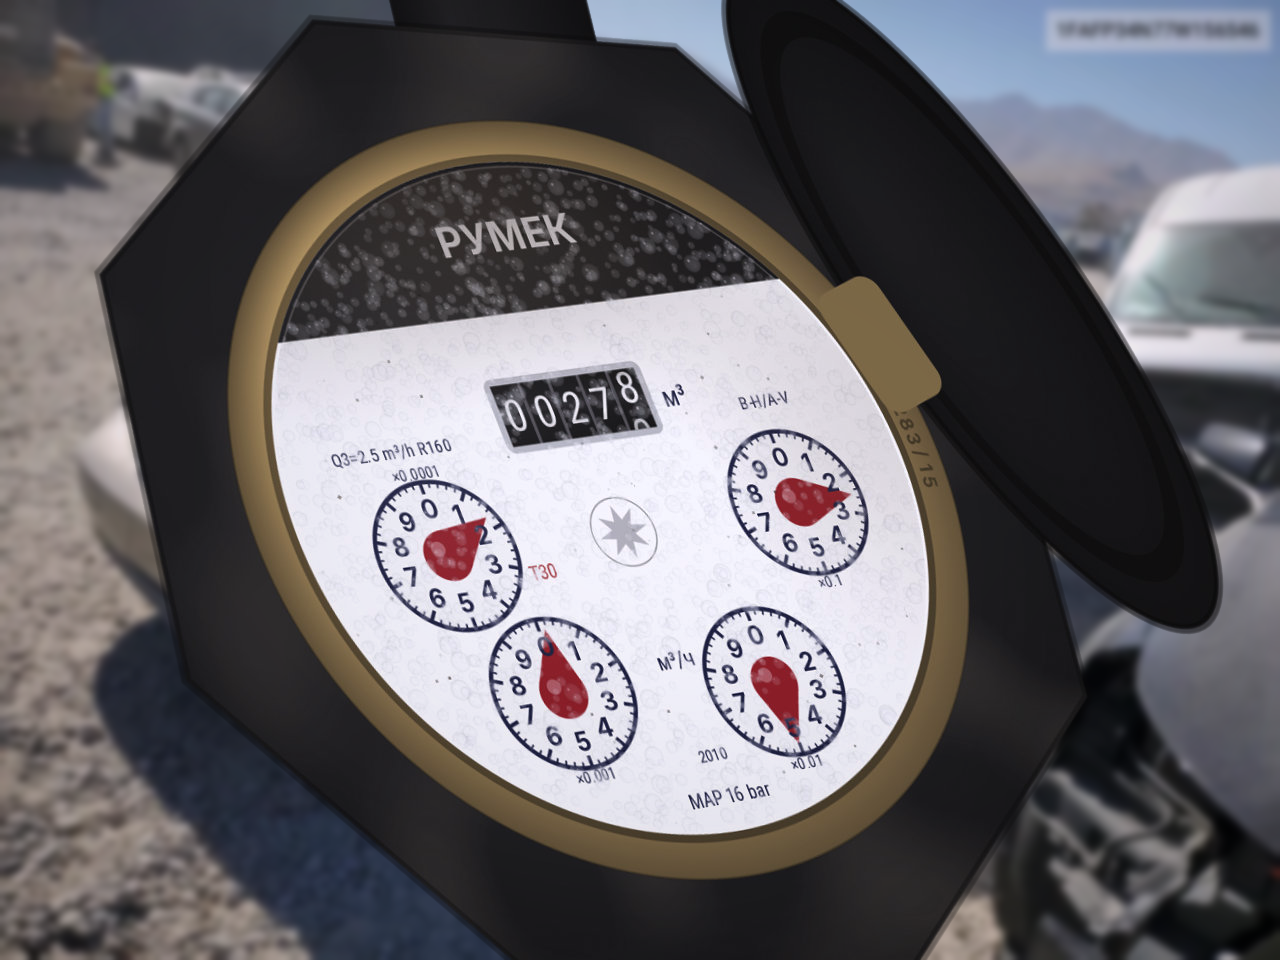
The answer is 278.2501 m³
